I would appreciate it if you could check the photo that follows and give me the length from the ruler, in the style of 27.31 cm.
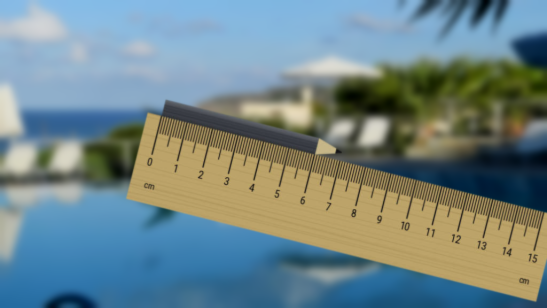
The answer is 7 cm
